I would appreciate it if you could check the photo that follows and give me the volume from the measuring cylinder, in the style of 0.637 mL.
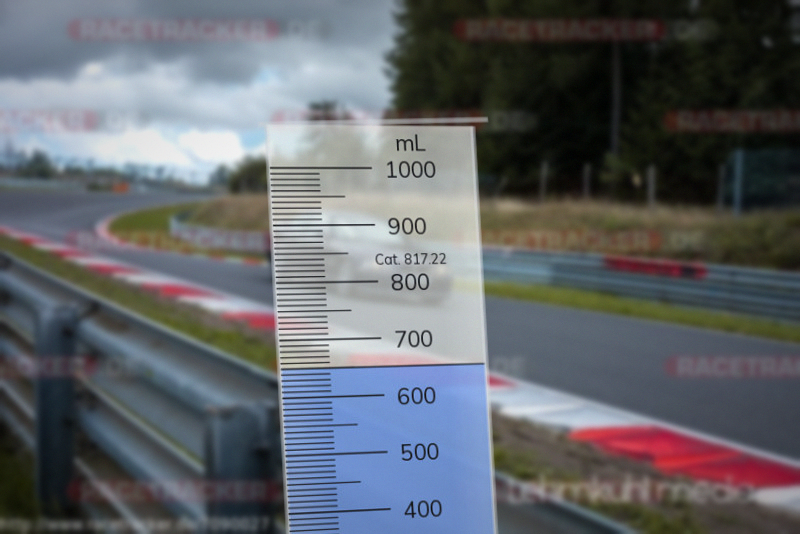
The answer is 650 mL
